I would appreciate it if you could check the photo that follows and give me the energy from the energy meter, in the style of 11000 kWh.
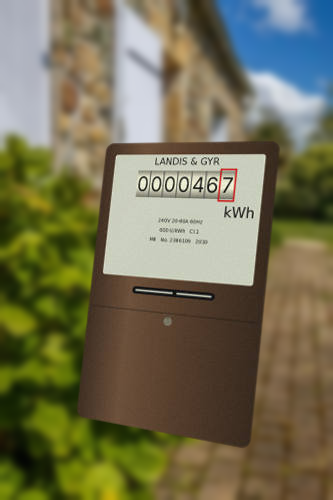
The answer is 46.7 kWh
